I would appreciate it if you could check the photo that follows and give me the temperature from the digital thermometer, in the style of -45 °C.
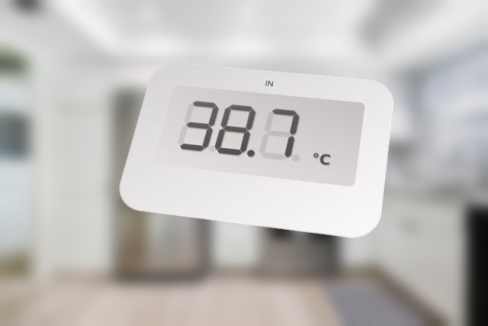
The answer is 38.7 °C
